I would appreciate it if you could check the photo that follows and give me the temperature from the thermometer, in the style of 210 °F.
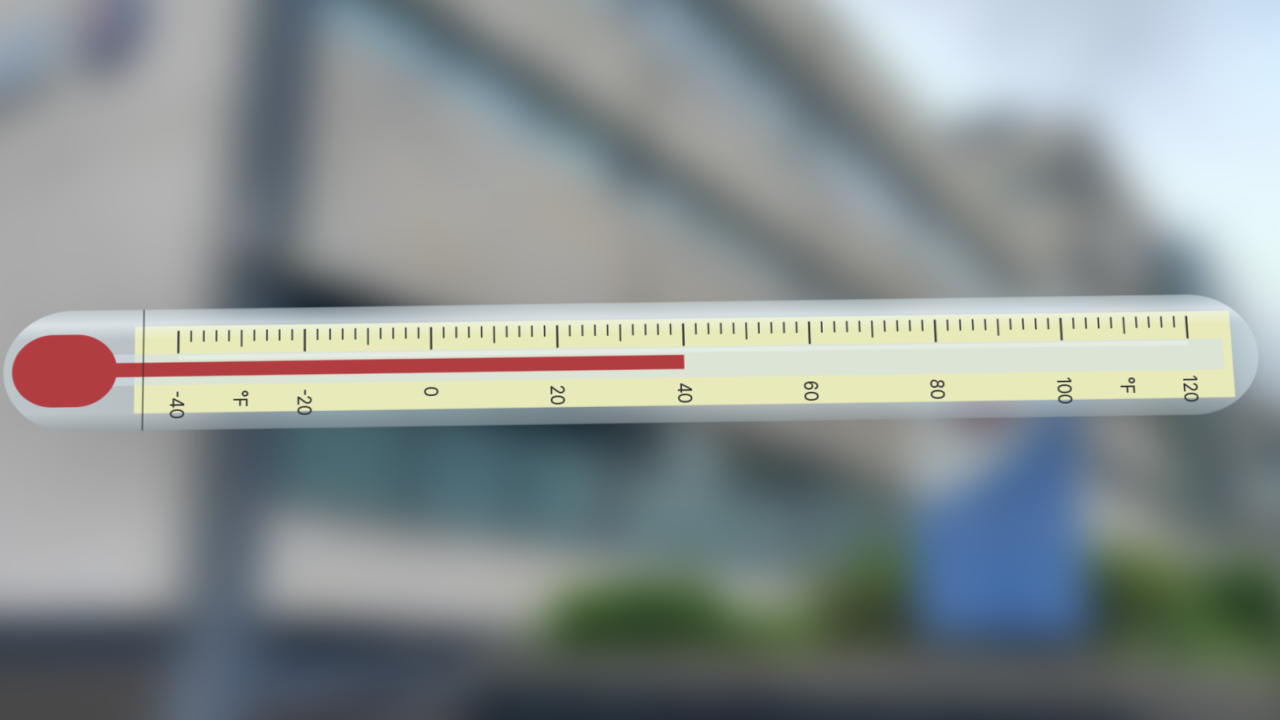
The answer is 40 °F
